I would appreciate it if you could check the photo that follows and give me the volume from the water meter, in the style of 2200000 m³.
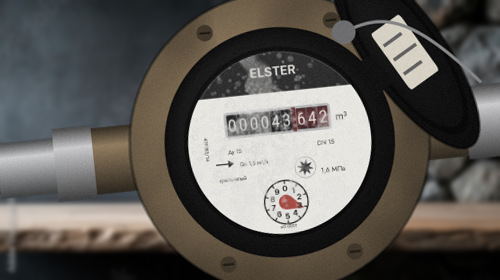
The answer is 43.6423 m³
